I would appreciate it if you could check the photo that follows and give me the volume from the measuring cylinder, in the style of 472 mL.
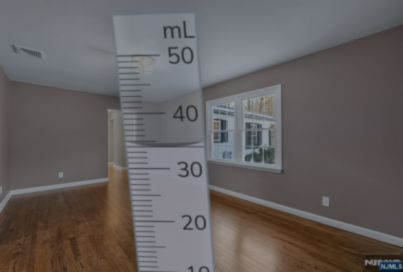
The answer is 34 mL
